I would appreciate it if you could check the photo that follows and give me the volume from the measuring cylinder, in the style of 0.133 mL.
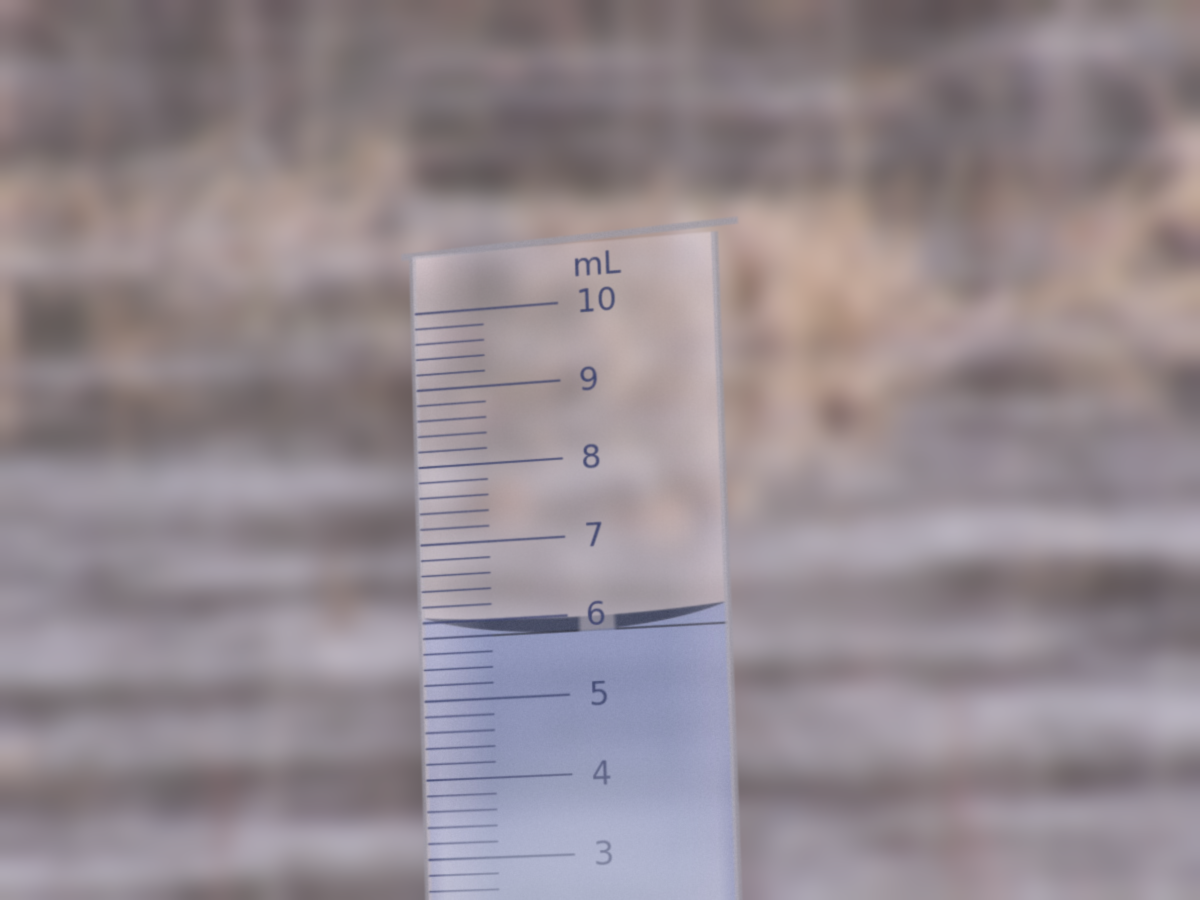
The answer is 5.8 mL
